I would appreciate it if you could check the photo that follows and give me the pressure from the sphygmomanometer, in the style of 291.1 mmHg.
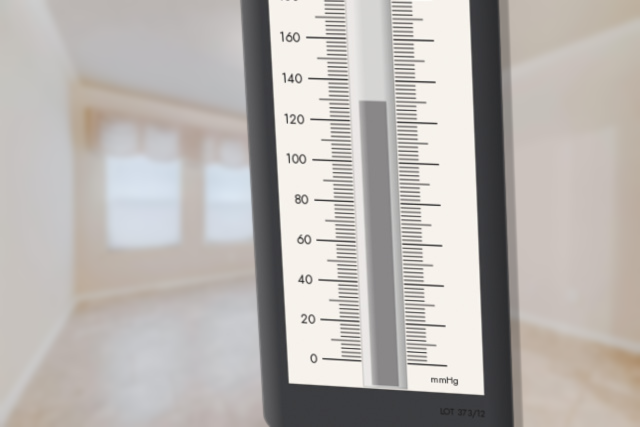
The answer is 130 mmHg
